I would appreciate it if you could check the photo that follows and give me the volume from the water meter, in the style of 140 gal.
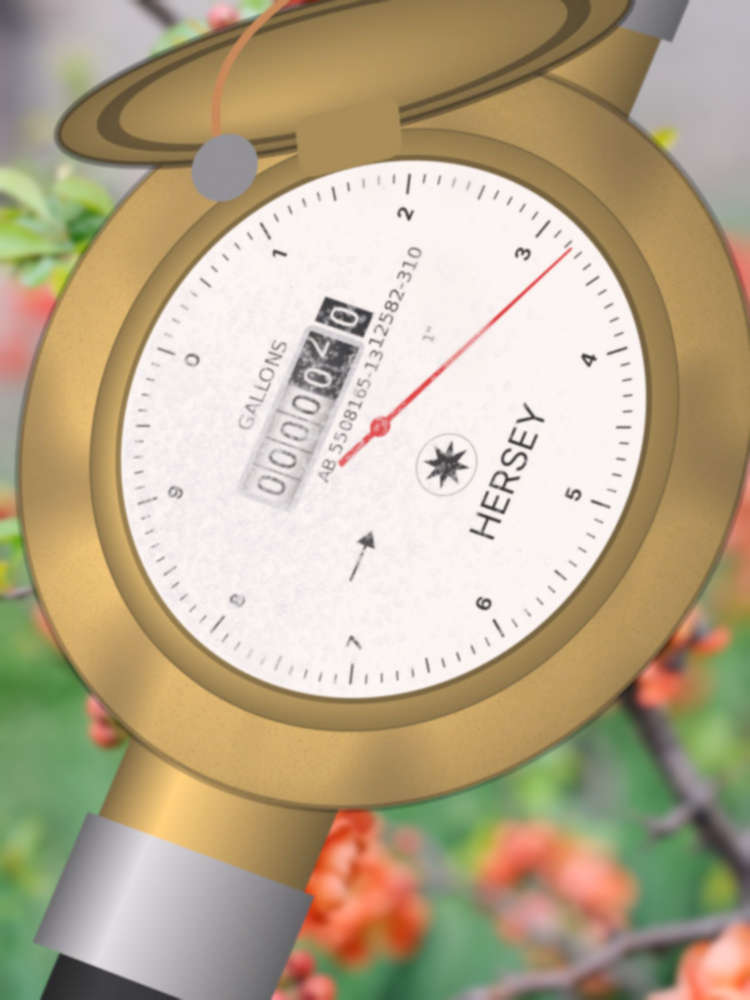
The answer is 23.2 gal
